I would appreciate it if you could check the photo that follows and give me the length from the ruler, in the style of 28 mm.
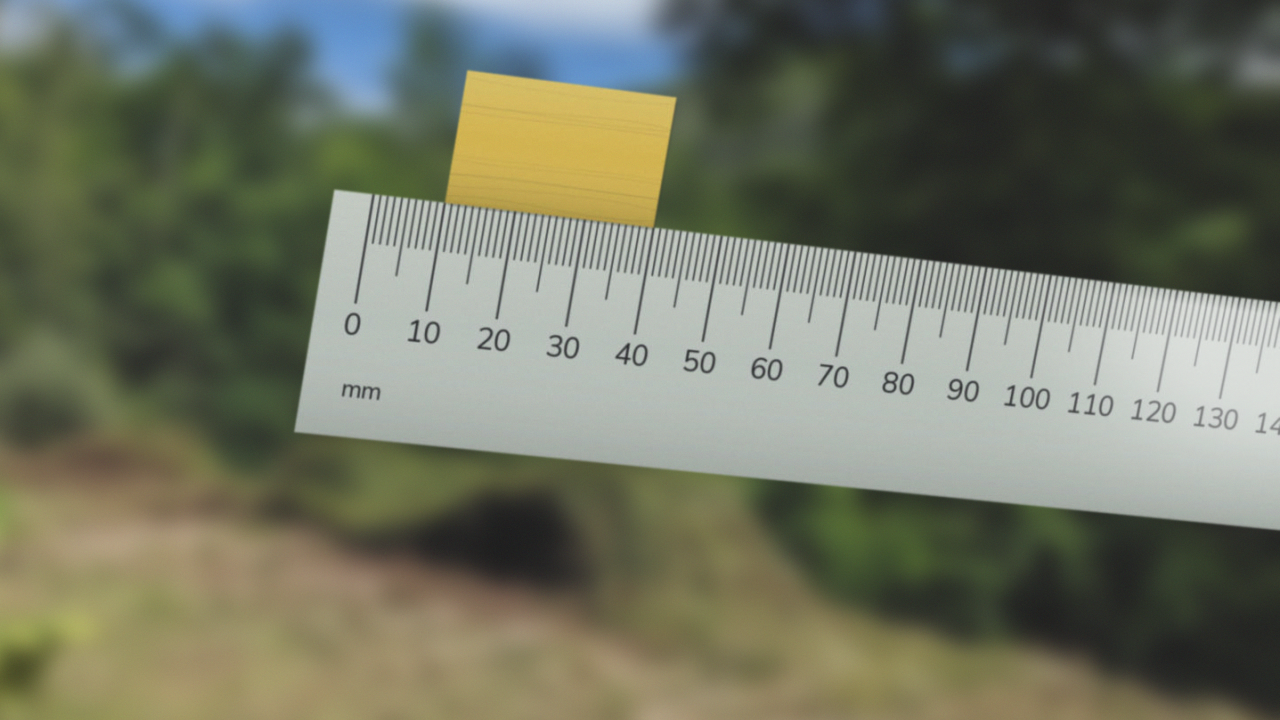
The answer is 30 mm
